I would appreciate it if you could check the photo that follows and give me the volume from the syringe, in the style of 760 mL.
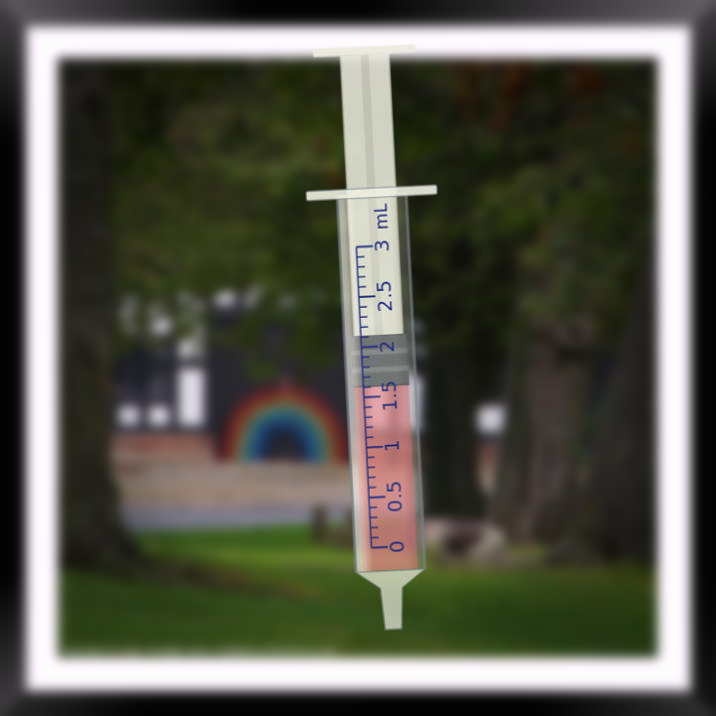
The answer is 1.6 mL
